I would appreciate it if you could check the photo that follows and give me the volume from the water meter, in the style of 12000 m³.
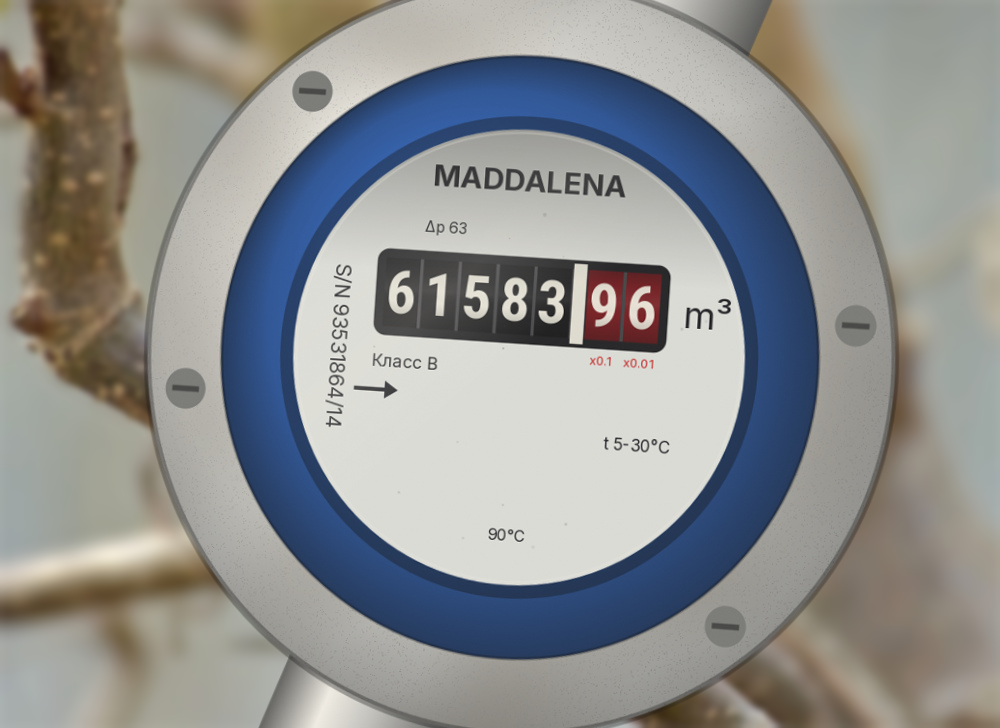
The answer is 61583.96 m³
